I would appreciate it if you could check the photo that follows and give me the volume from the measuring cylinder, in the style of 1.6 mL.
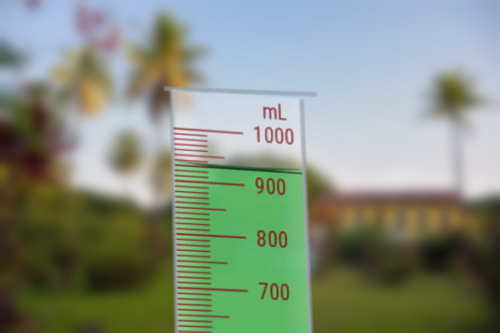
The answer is 930 mL
